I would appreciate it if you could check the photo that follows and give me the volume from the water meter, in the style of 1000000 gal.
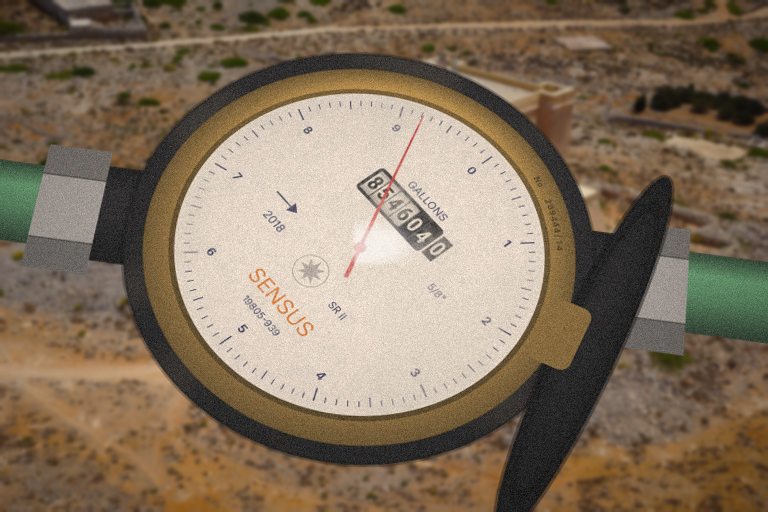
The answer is 8546039.2 gal
